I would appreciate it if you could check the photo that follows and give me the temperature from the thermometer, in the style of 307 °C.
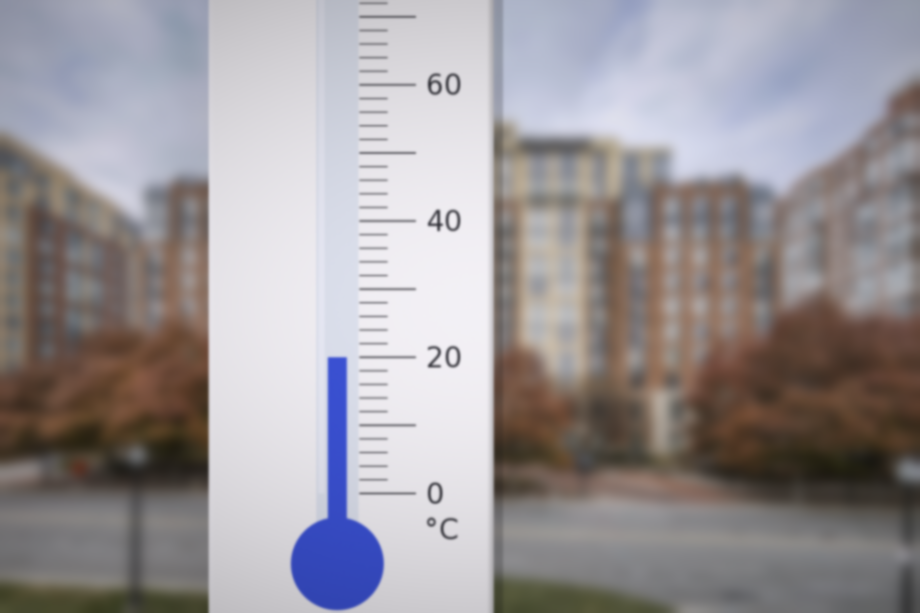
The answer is 20 °C
